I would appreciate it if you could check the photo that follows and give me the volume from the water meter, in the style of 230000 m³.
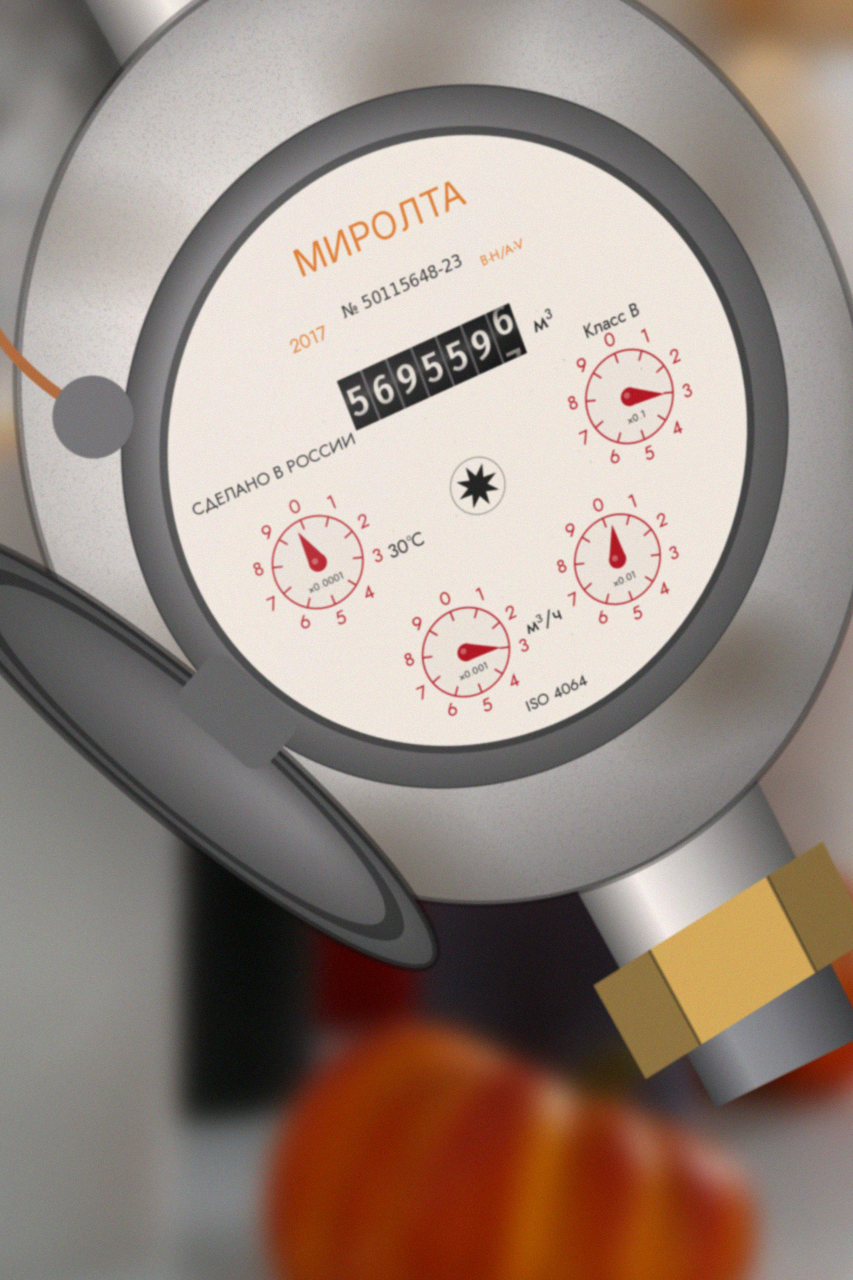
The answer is 5695596.3029 m³
